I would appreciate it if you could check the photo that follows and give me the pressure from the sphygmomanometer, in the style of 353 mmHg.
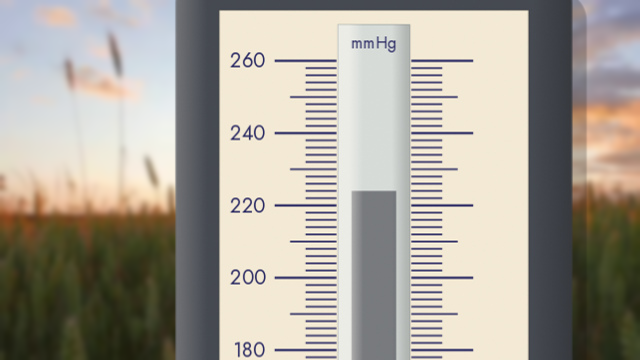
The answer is 224 mmHg
